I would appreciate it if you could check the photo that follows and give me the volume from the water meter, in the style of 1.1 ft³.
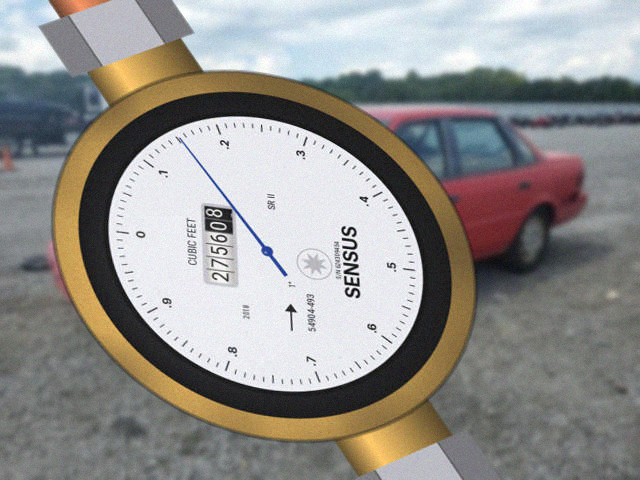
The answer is 275608.15 ft³
